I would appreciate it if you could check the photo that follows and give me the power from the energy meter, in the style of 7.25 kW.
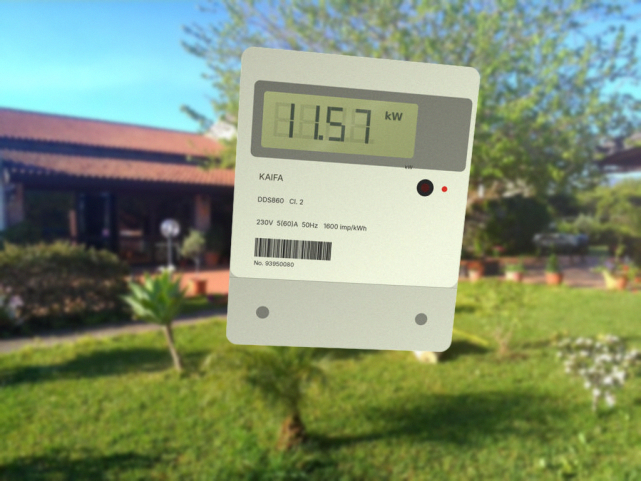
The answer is 11.57 kW
